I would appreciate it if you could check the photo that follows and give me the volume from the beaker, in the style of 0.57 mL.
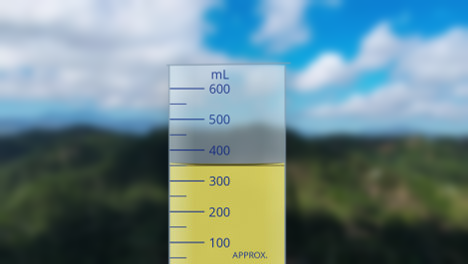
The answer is 350 mL
